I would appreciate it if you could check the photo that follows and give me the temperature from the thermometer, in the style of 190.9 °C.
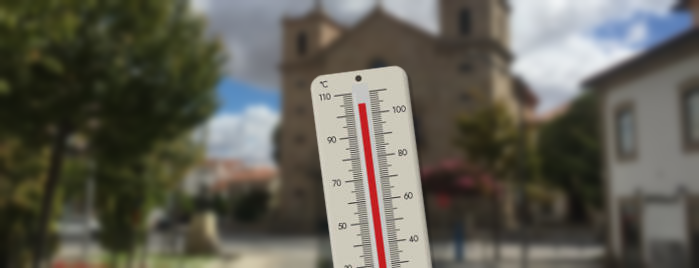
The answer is 105 °C
